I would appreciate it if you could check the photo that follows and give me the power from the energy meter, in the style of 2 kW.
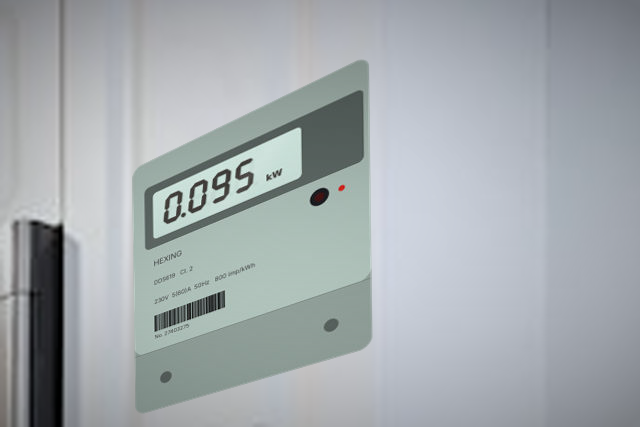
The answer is 0.095 kW
